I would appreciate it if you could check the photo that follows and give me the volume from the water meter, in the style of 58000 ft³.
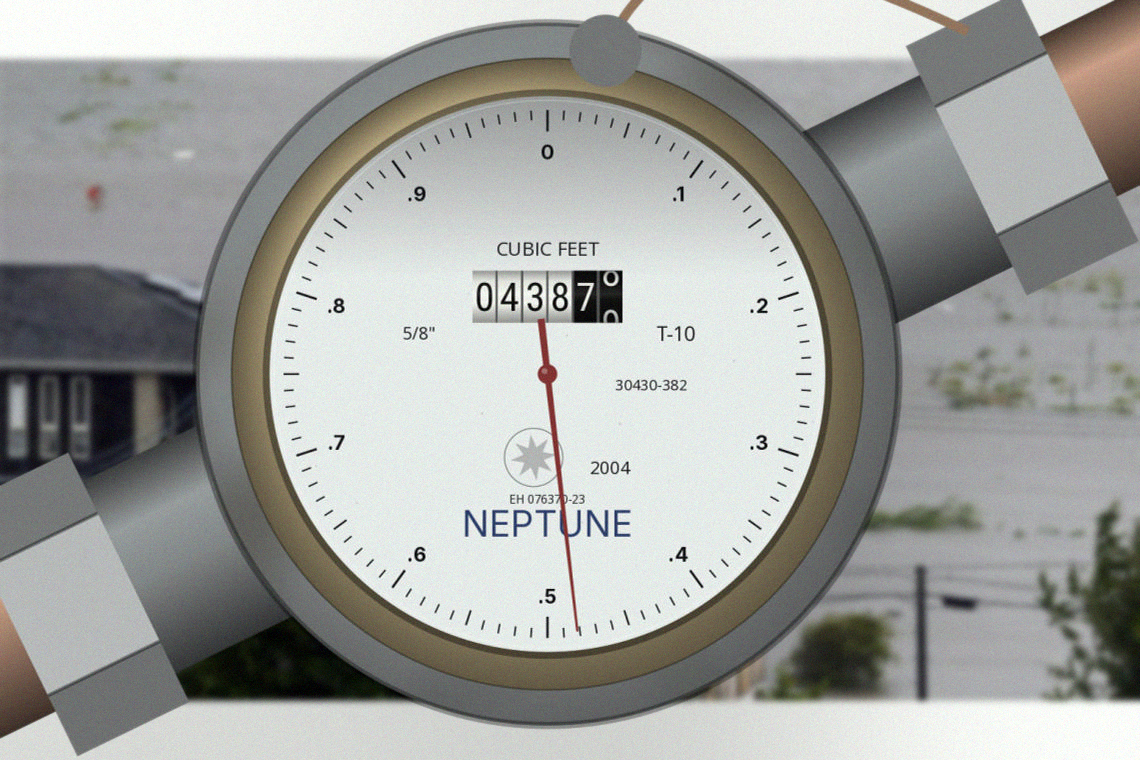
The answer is 43878.48 ft³
